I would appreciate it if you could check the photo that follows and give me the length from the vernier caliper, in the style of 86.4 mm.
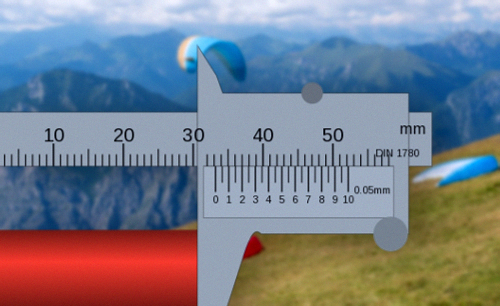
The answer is 33.2 mm
